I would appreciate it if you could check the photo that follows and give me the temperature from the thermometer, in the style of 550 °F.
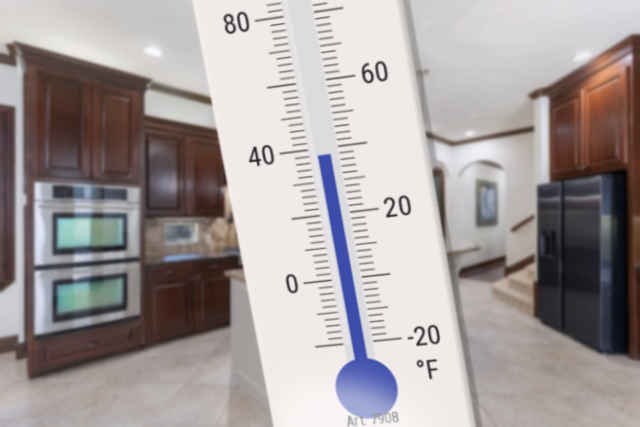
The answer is 38 °F
